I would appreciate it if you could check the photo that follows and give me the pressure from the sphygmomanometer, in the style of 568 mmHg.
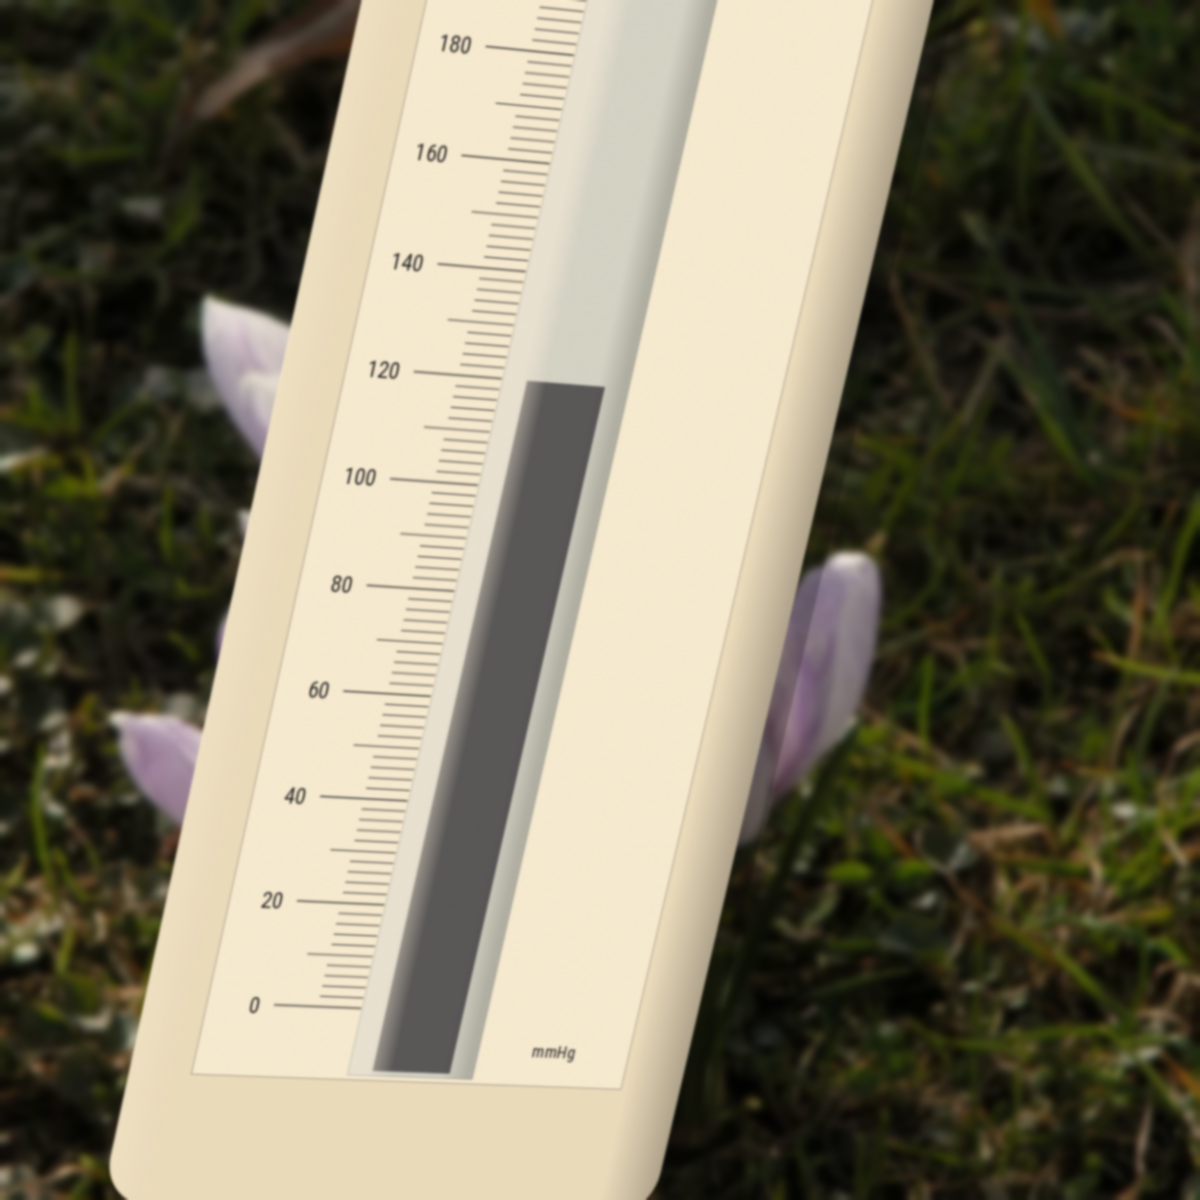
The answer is 120 mmHg
